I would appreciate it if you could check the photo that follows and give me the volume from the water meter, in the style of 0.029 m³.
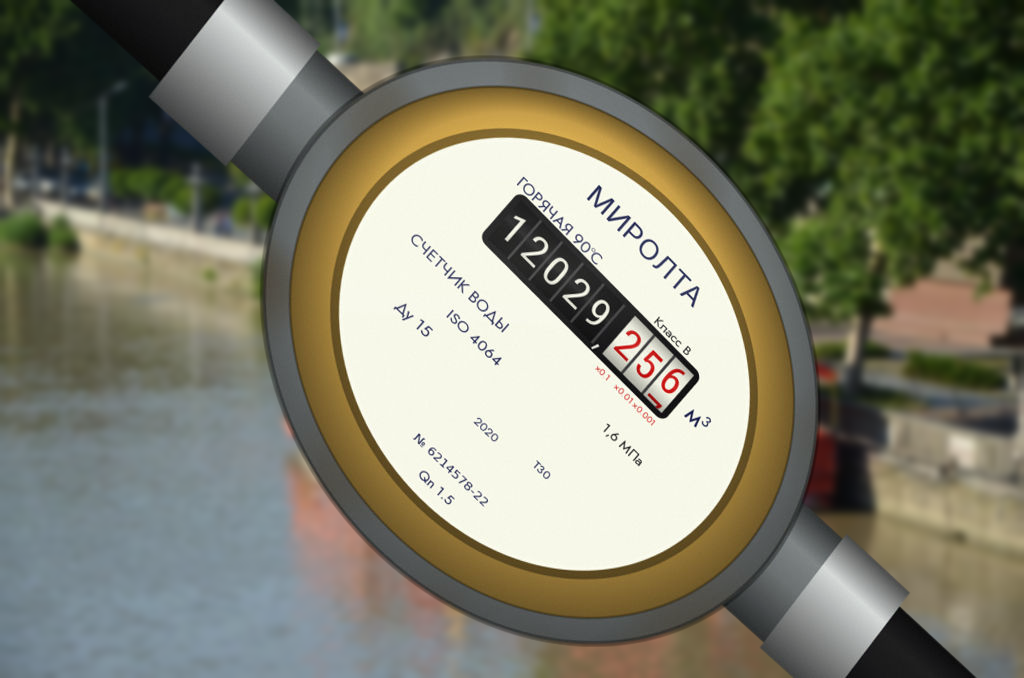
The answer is 12029.256 m³
